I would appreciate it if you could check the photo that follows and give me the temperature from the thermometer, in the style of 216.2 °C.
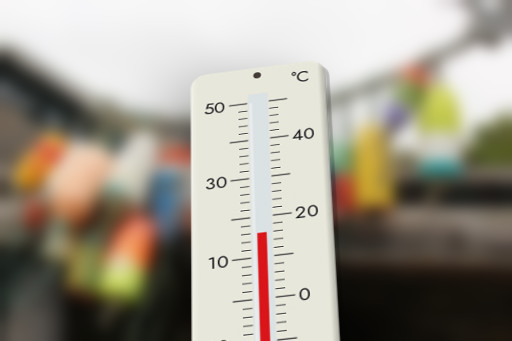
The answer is 16 °C
